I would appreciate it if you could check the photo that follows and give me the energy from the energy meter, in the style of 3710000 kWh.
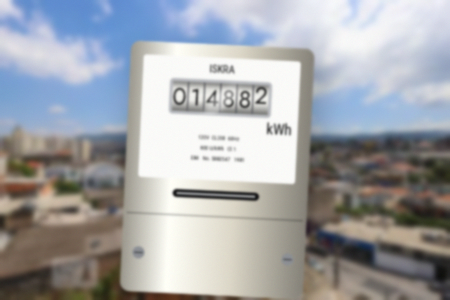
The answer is 14882 kWh
